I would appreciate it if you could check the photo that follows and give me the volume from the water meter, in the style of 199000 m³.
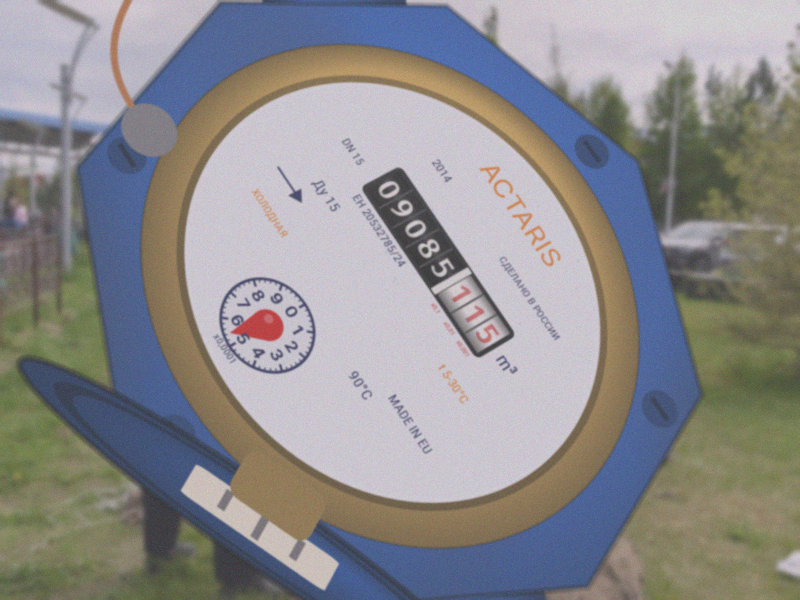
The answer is 9085.1155 m³
